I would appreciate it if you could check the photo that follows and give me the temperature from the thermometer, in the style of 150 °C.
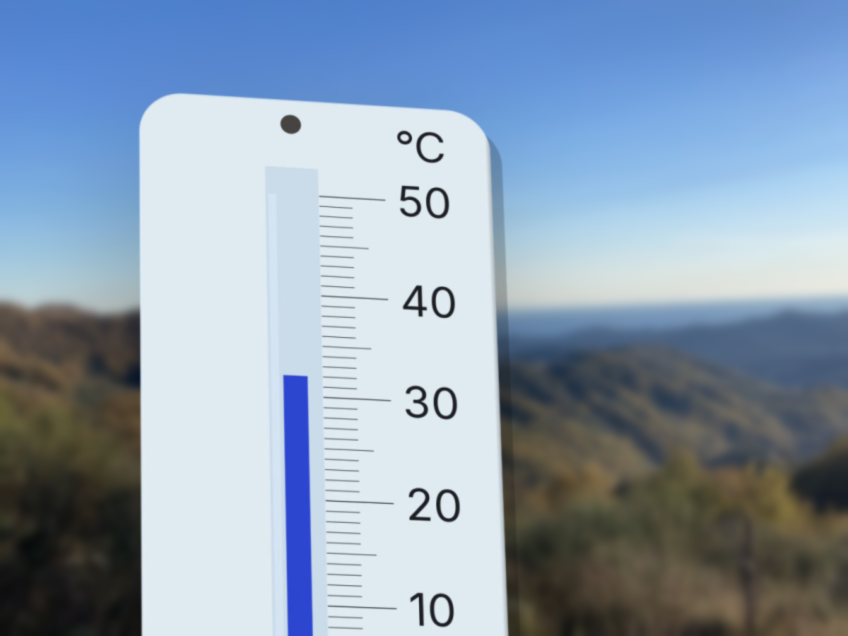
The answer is 32 °C
